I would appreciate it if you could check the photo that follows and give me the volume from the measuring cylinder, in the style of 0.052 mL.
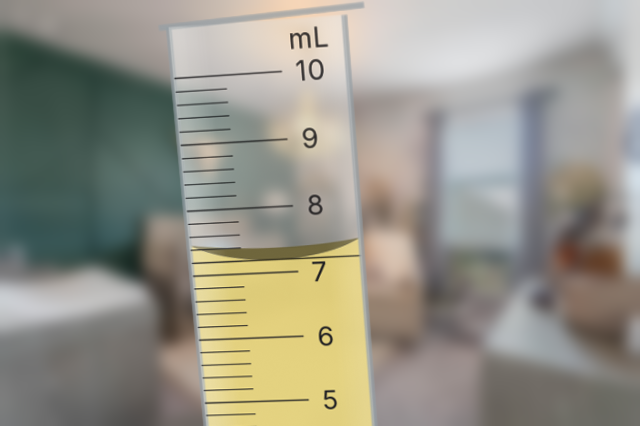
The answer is 7.2 mL
